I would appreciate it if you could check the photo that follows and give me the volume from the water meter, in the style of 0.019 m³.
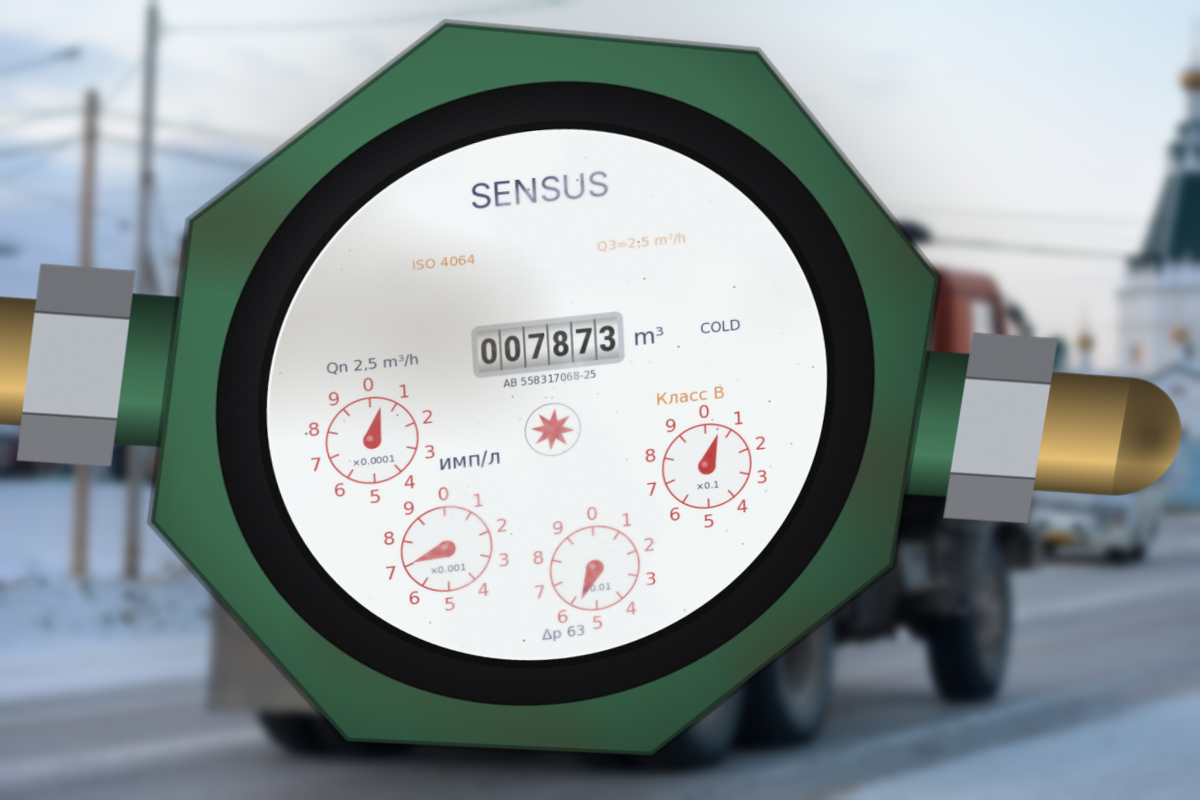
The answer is 7873.0570 m³
